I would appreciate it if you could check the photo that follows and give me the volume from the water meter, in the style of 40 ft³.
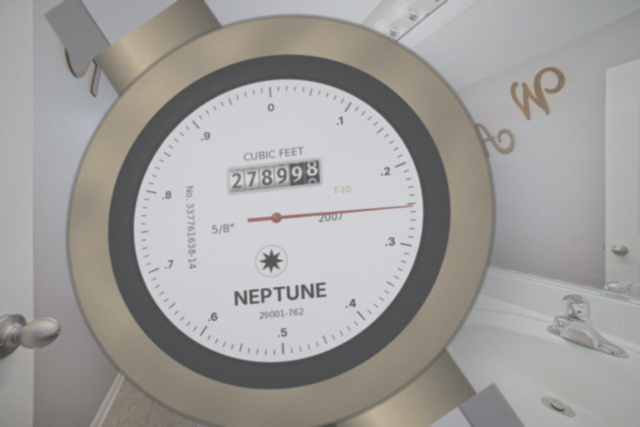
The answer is 278998.25 ft³
